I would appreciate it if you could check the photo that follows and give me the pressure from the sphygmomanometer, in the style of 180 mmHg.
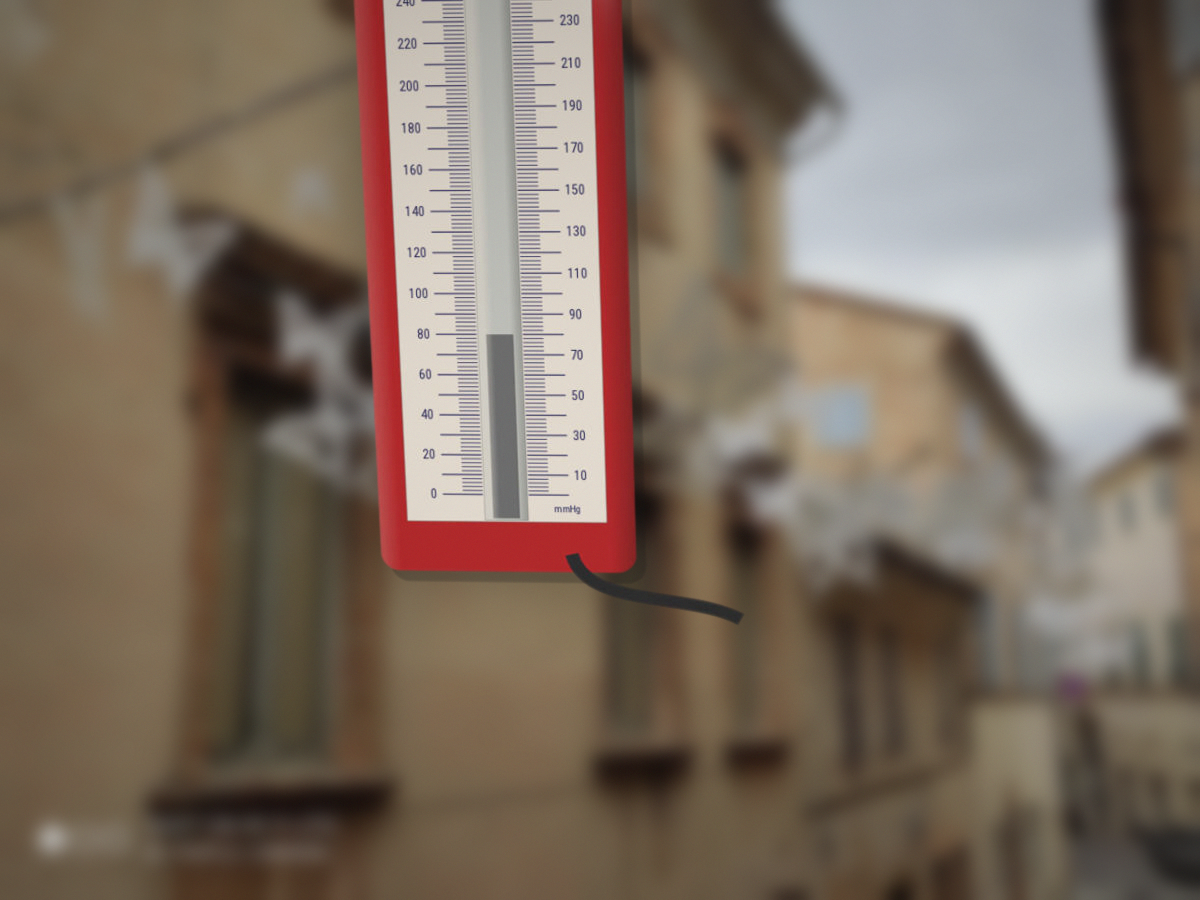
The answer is 80 mmHg
